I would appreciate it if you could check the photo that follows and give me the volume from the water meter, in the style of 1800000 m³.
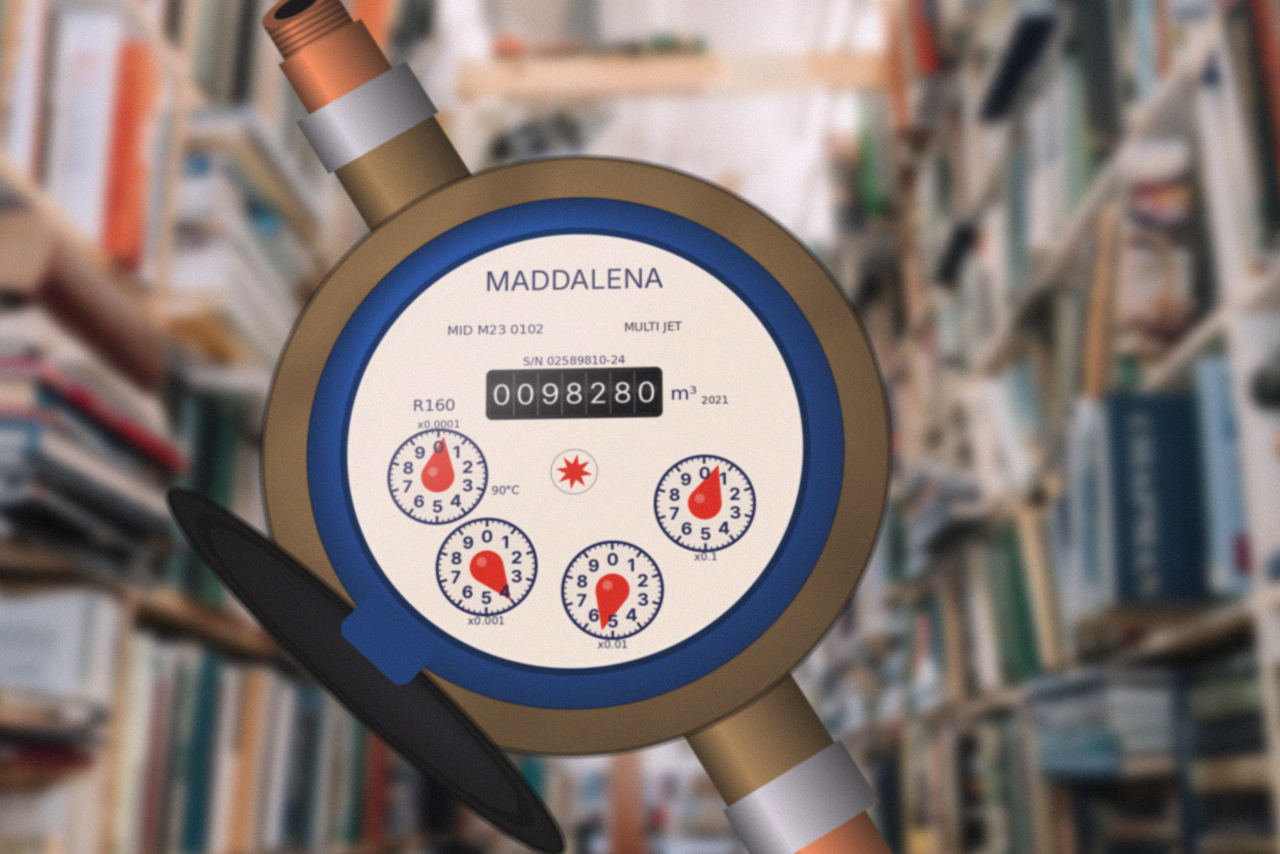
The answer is 98280.0540 m³
